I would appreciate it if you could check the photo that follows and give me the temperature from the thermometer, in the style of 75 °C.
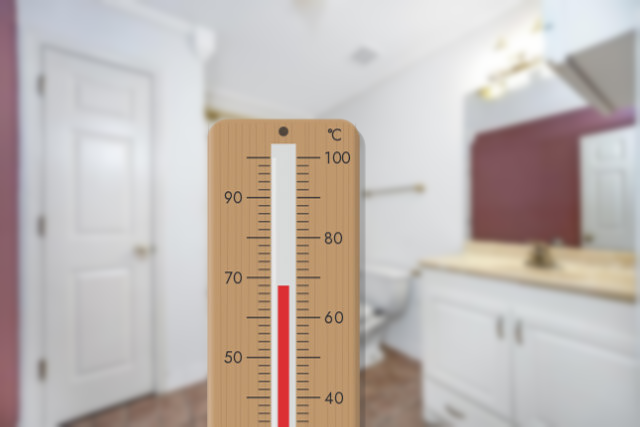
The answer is 68 °C
